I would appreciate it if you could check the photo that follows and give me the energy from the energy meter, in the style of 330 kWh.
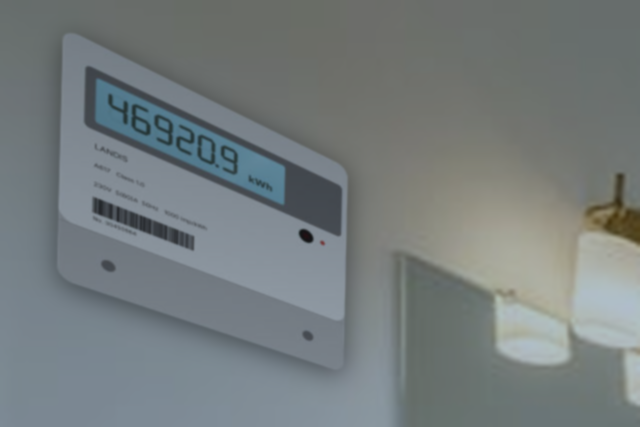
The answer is 46920.9 kWh
